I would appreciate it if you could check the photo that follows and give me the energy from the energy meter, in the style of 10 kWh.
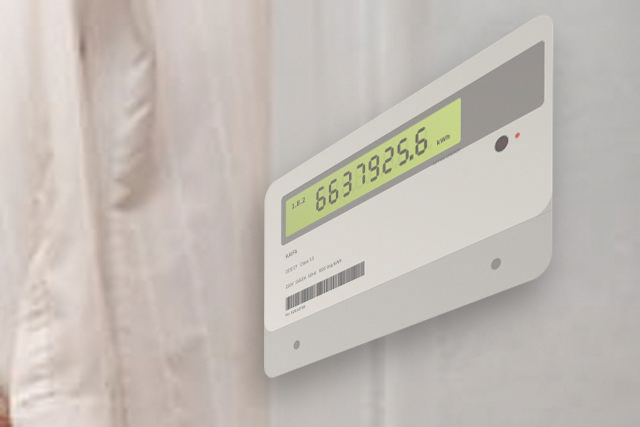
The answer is 6637925.6 kWh
